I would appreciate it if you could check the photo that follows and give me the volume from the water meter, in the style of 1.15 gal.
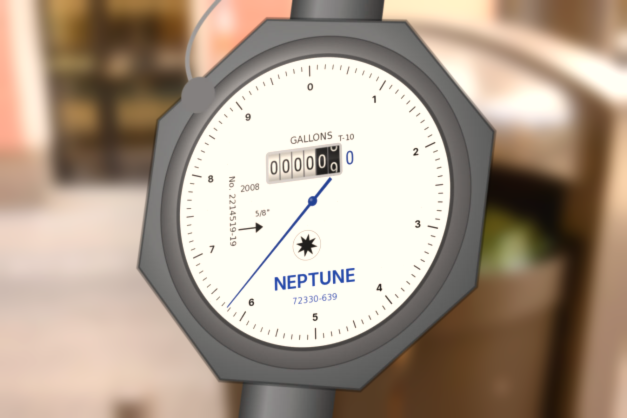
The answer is 86.2 gal
